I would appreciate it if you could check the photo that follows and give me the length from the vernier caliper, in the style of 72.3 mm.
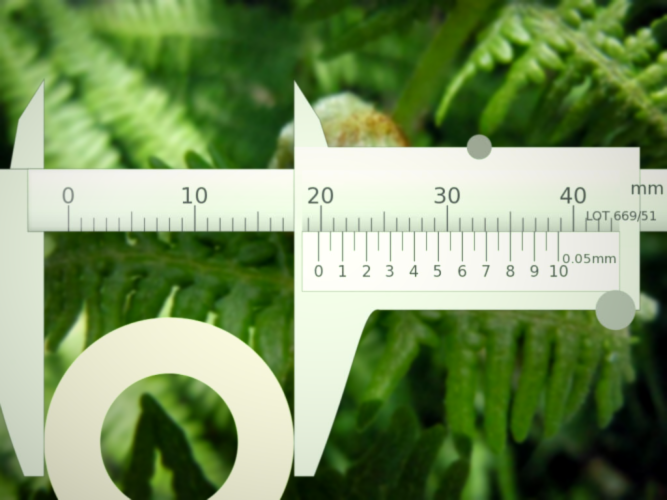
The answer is 19.8 mm
